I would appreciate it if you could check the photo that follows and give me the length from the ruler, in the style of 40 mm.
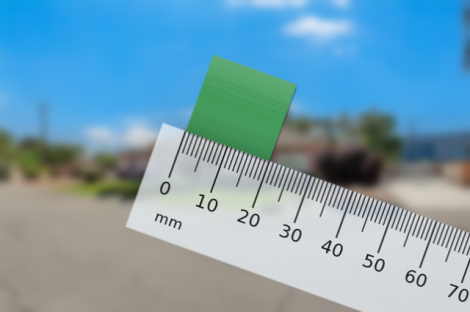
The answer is 20 mm
